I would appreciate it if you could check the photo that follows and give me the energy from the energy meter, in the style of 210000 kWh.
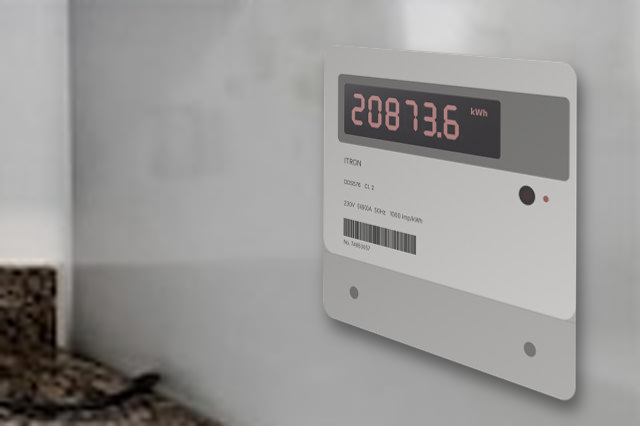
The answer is 20873.6 kWh
